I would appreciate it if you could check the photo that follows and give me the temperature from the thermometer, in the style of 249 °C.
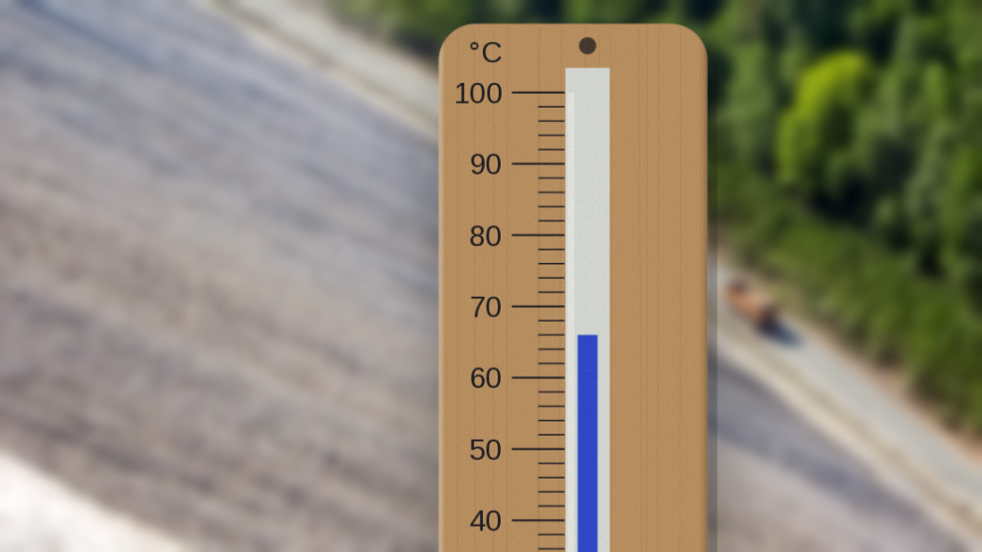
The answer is 66 °C
